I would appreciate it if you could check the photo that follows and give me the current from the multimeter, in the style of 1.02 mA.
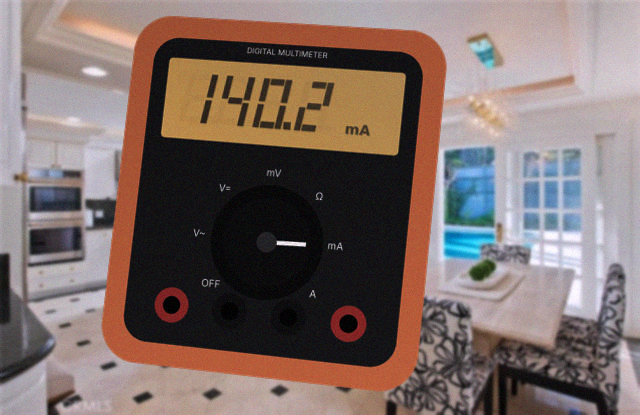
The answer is 140.2 mA
